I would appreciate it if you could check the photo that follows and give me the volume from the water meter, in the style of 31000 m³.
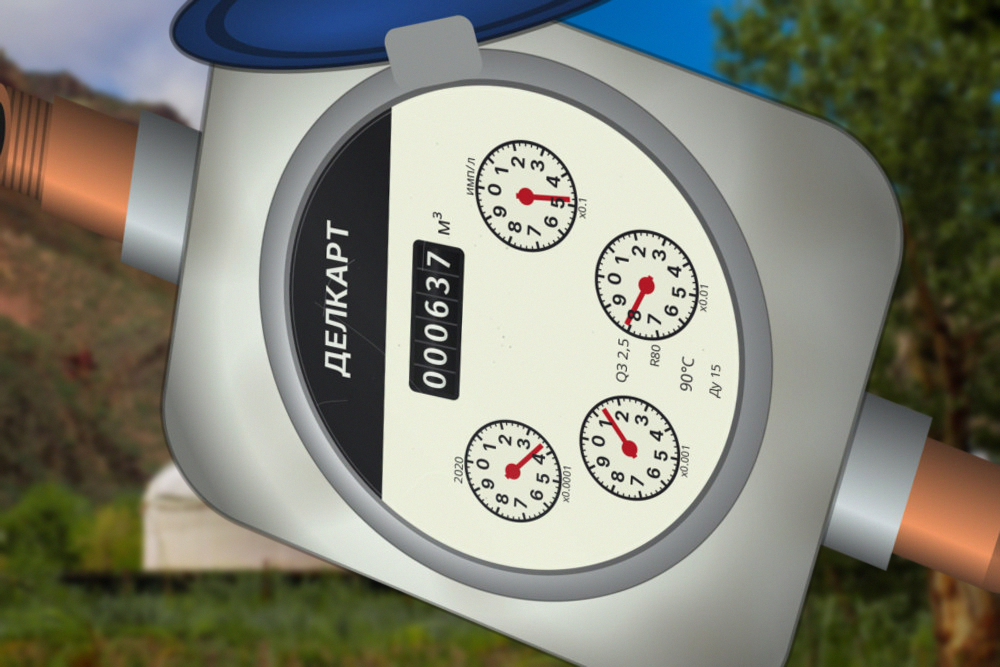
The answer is 637.4813 m³
